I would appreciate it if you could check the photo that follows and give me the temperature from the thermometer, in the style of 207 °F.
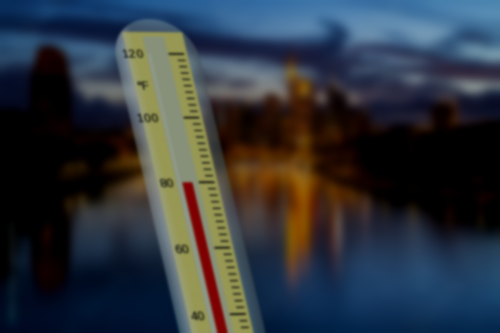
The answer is 80 °F
